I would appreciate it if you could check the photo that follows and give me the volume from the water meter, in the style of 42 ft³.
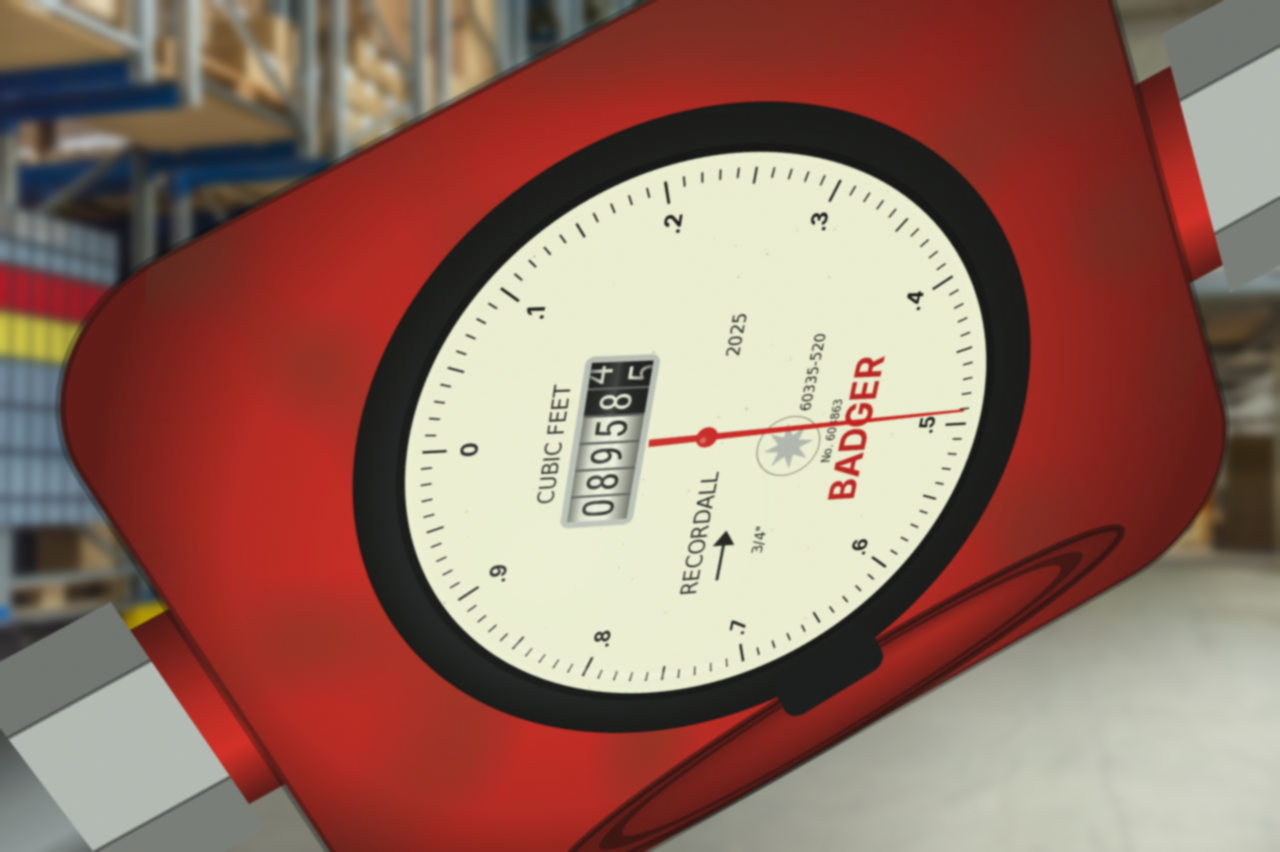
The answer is 89584.49 ft³
